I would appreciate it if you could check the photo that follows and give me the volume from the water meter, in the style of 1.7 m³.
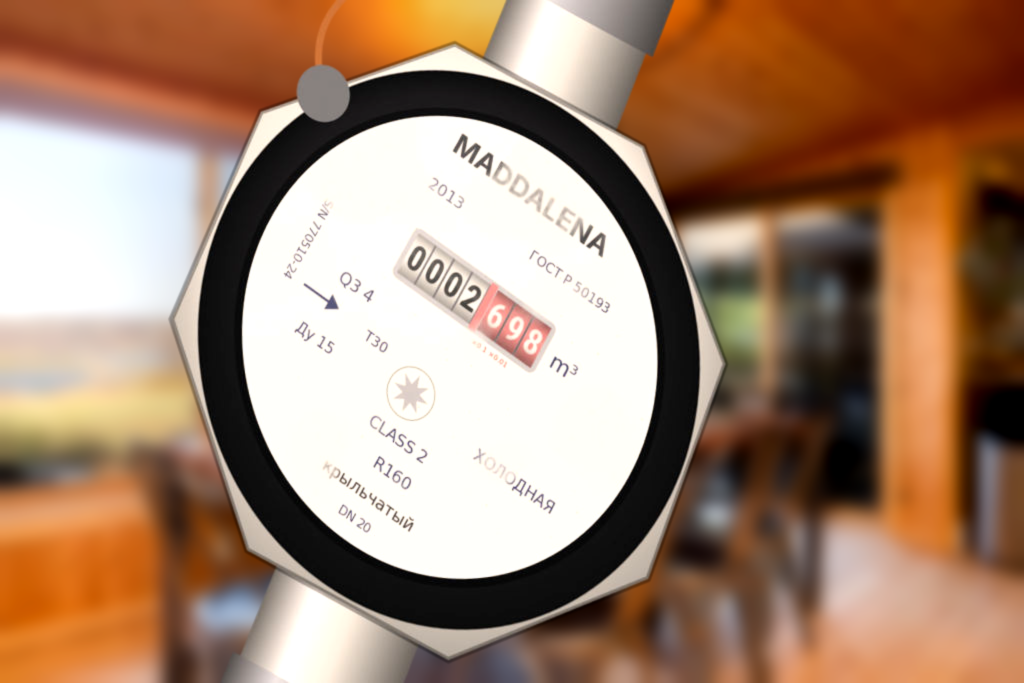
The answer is 2.698 m³
